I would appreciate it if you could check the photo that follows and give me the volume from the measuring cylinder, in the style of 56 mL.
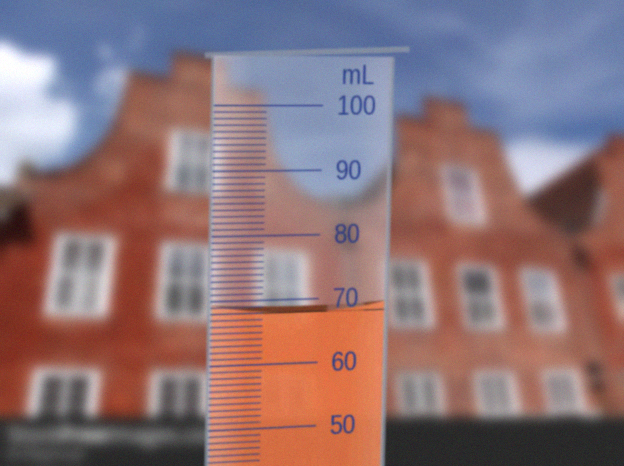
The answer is 68 mL
